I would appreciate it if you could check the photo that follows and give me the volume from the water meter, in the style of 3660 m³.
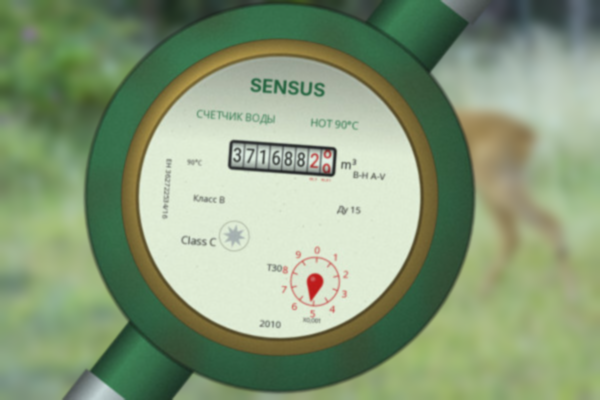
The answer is 371688.285 m³
